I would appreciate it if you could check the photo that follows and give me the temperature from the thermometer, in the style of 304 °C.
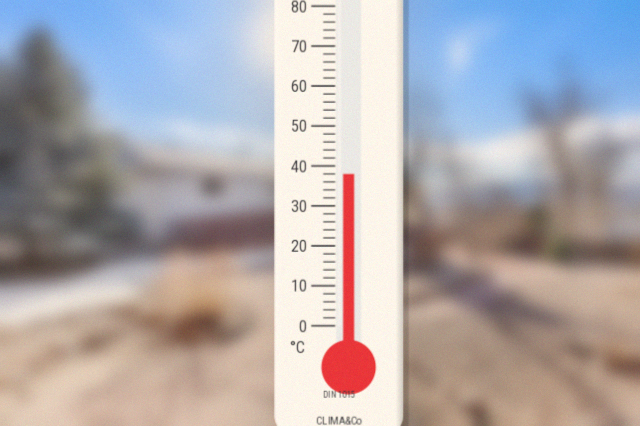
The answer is 38 °C
